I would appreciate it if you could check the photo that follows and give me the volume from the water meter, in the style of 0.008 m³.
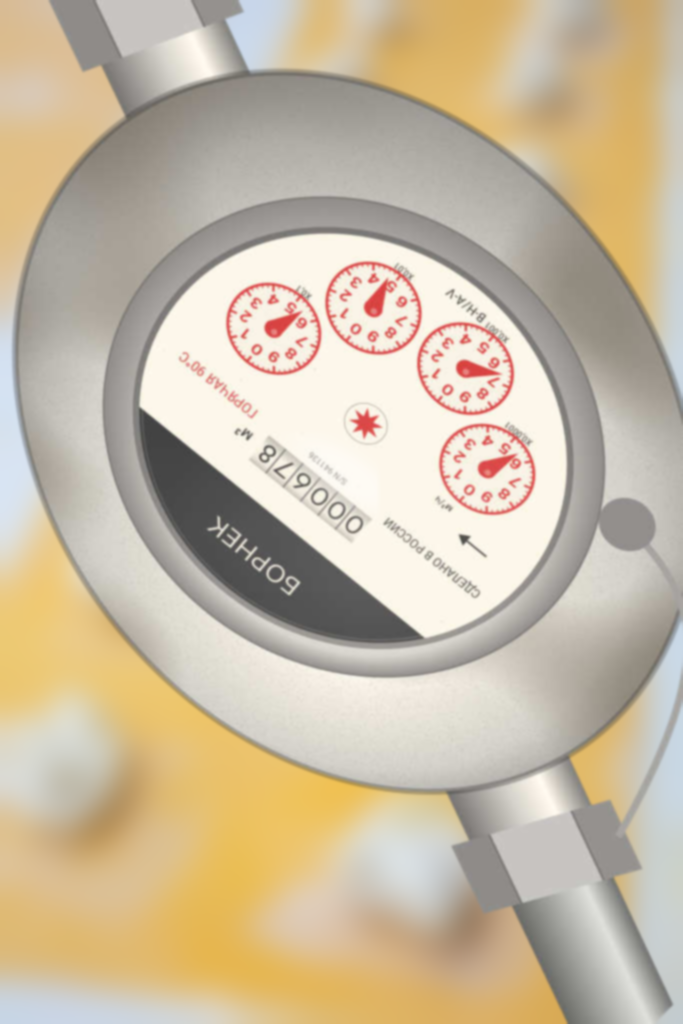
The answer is 678.5465 m³
